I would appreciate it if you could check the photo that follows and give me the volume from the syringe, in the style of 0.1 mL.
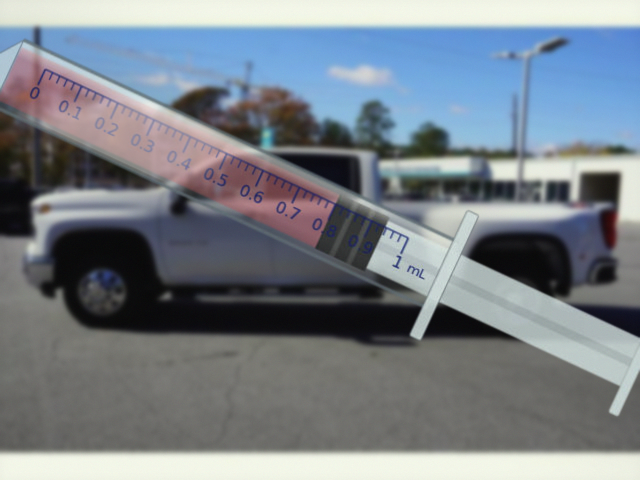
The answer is 0.8 mL
